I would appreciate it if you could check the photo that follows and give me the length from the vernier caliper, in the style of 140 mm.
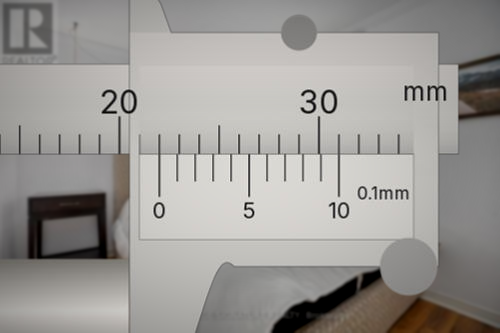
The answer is 22.0 mm
